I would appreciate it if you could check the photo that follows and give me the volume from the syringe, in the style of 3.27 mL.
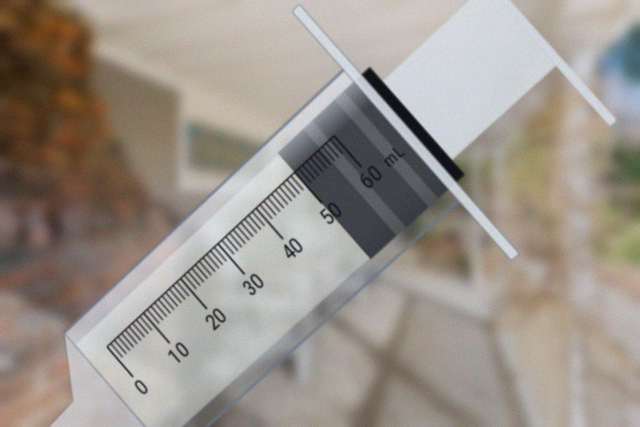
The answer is 50 mL
